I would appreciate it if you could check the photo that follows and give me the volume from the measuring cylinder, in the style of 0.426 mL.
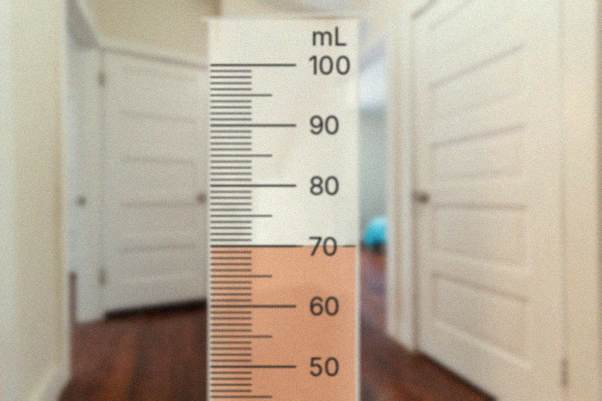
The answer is 70 mL
